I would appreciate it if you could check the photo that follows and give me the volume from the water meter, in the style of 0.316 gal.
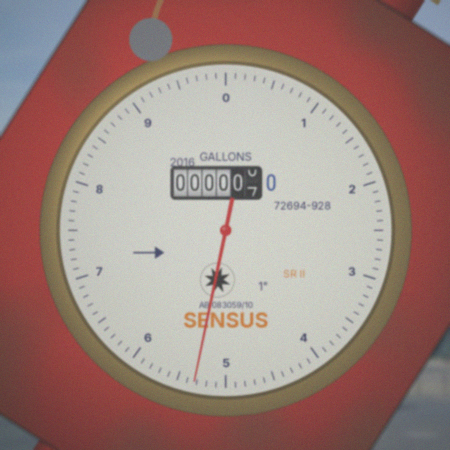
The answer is 65.3 gal
